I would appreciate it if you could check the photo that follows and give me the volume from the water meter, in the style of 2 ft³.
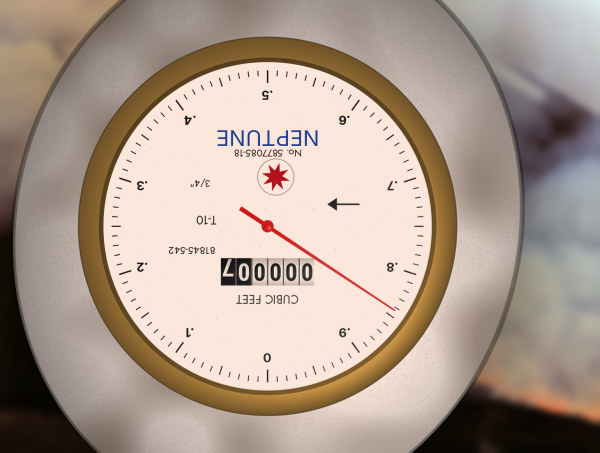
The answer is 6.84 ft³
